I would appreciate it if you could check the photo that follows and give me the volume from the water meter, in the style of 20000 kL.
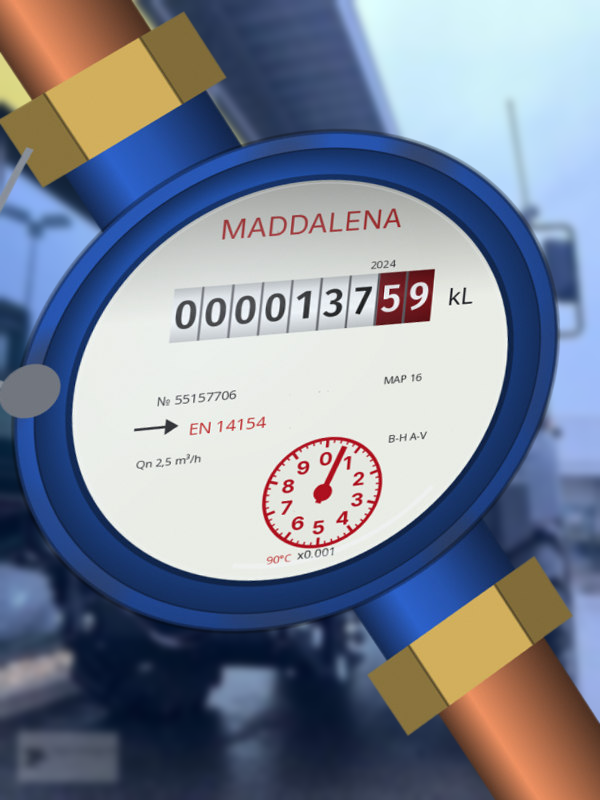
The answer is 137.590 kL
